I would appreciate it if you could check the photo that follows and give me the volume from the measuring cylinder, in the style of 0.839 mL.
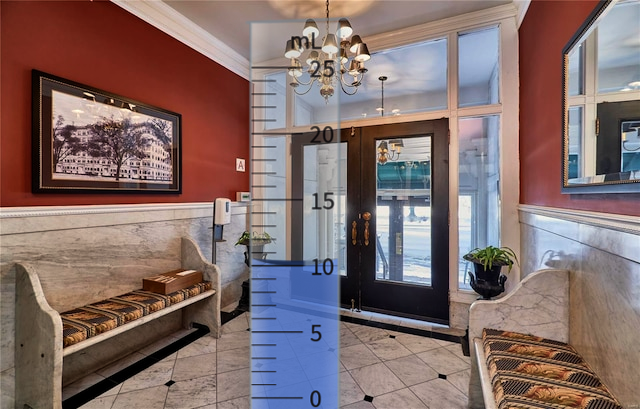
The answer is 10 mL
